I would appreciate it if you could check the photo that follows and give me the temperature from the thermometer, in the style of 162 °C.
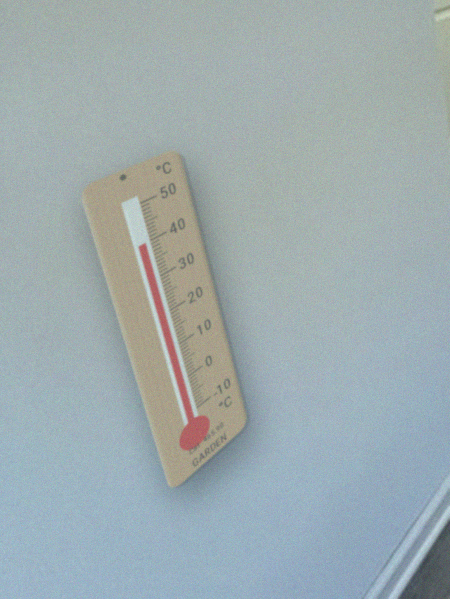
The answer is 40 °C
